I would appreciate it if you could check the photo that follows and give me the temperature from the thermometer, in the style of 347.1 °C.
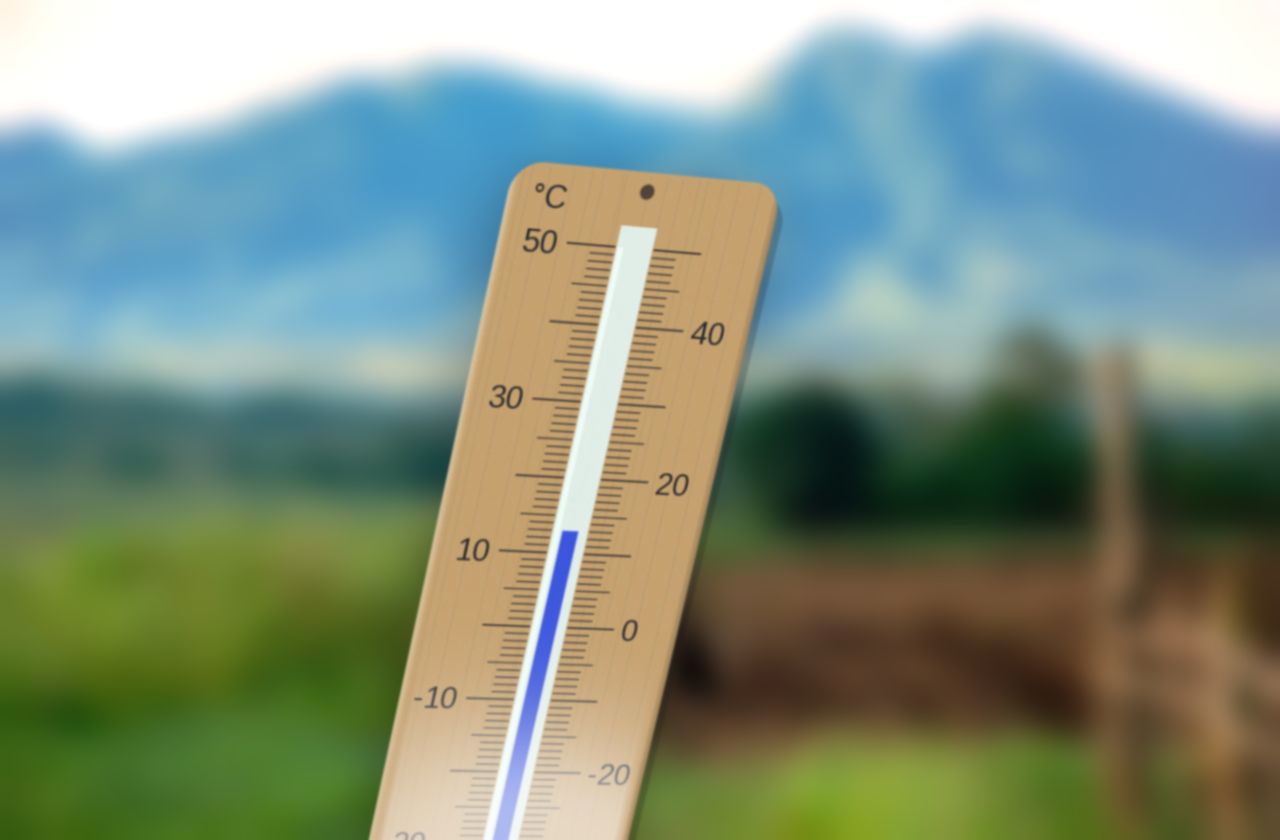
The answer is 13 °C
